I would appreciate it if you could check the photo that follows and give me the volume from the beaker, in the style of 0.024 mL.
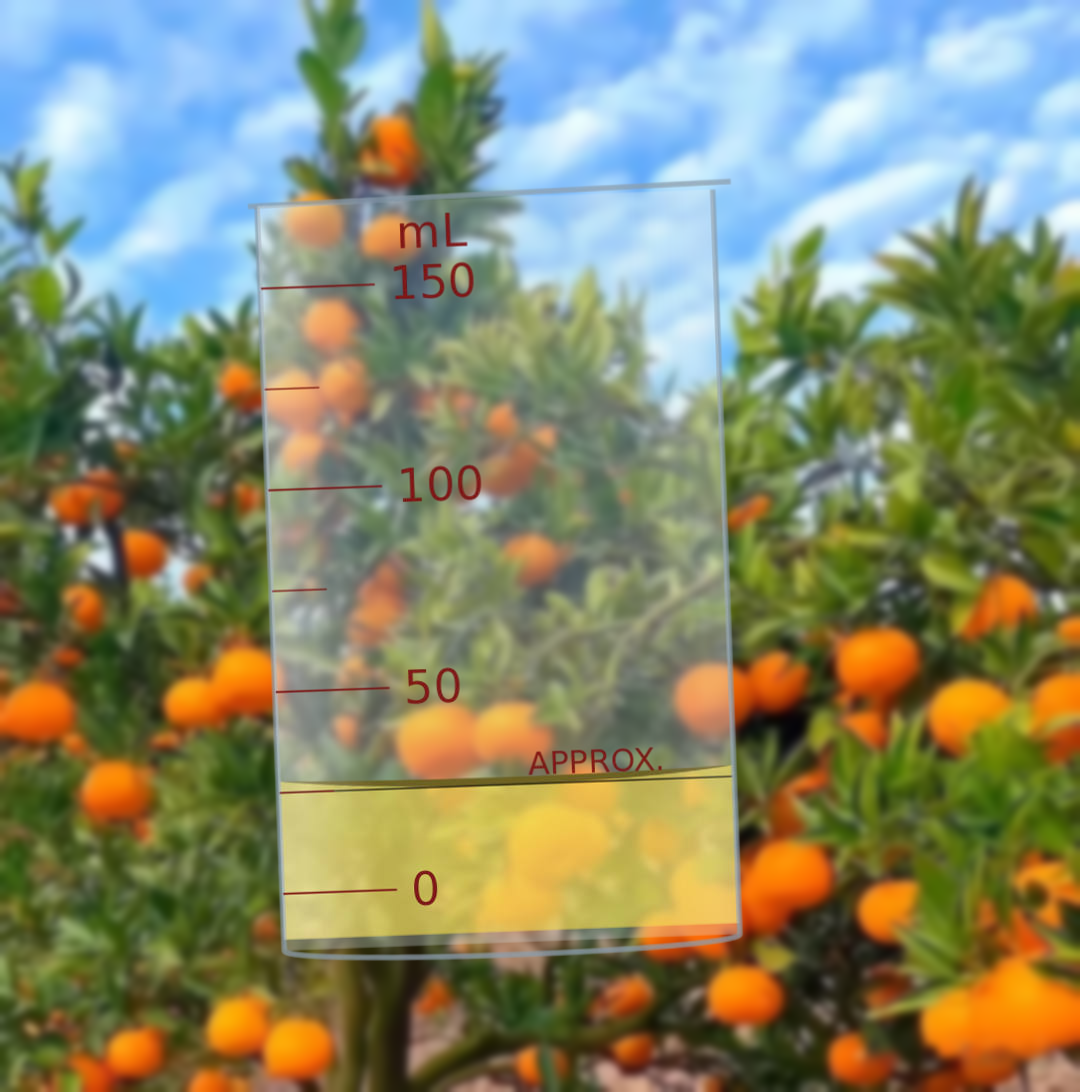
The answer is 25 mL
